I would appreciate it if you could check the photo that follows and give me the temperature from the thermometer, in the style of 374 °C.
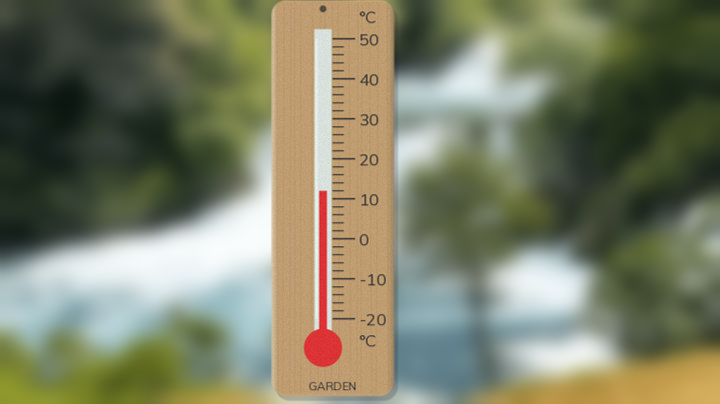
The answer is 12 °C
